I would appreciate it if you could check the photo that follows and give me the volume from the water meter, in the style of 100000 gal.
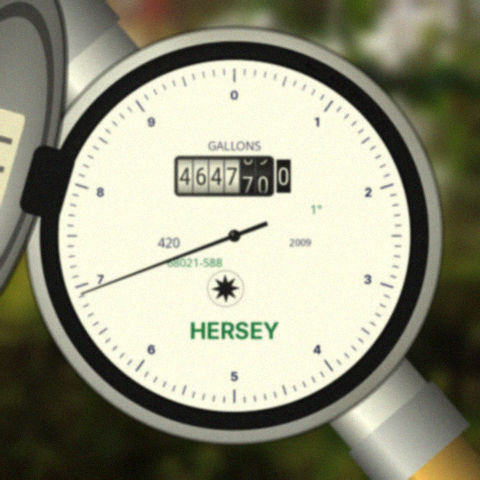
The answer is 4647696.9 gal
